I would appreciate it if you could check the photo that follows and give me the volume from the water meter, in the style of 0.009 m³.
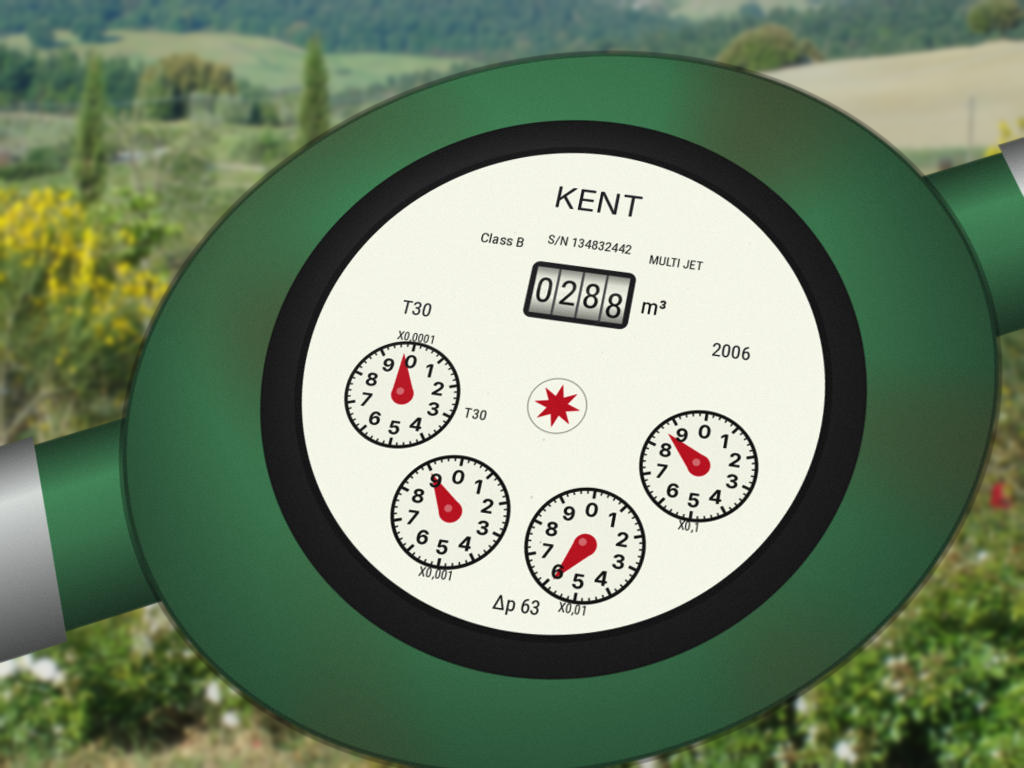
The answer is 287.8589 m³
